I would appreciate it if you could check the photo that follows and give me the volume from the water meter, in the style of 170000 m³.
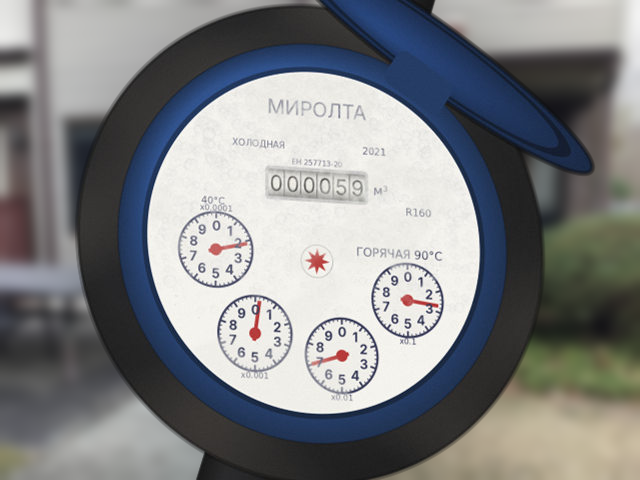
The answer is 59.2702 m³
